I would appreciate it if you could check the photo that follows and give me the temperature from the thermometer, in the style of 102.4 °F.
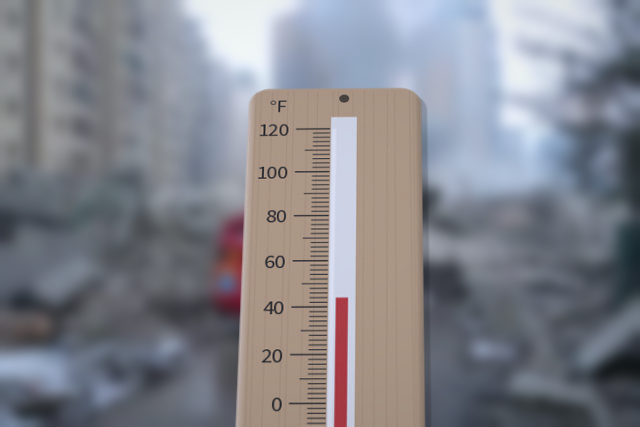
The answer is 44 °F
